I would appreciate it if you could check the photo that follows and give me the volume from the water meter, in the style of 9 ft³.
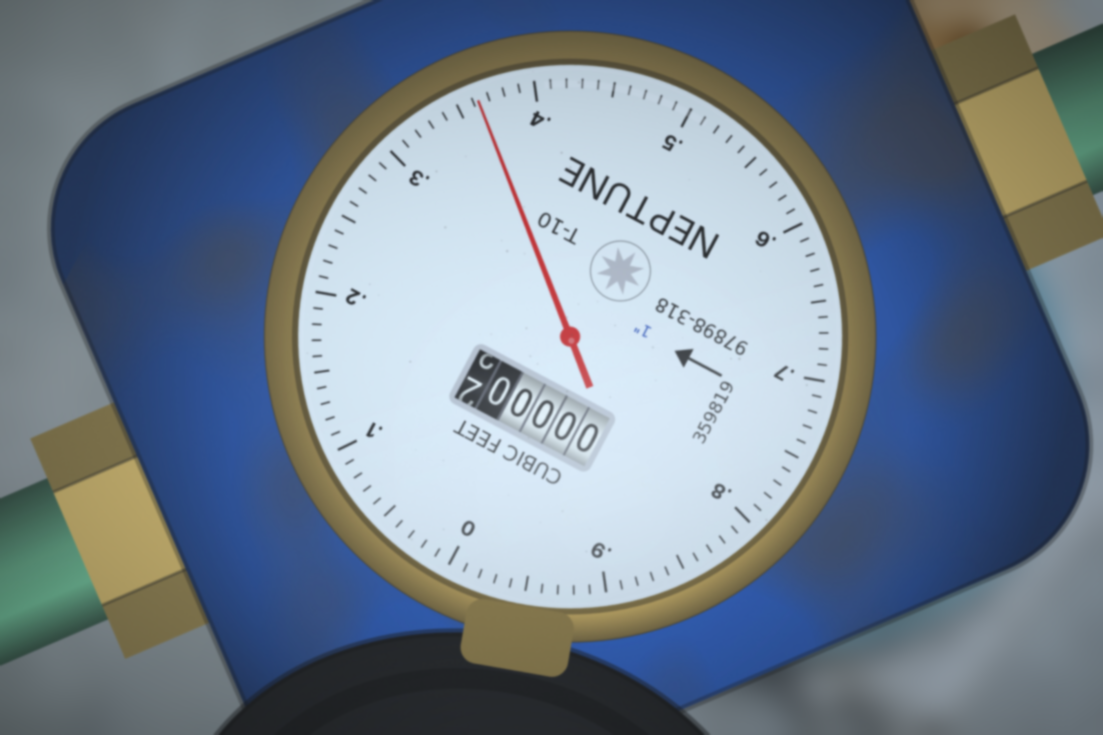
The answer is 2.36 ft³
